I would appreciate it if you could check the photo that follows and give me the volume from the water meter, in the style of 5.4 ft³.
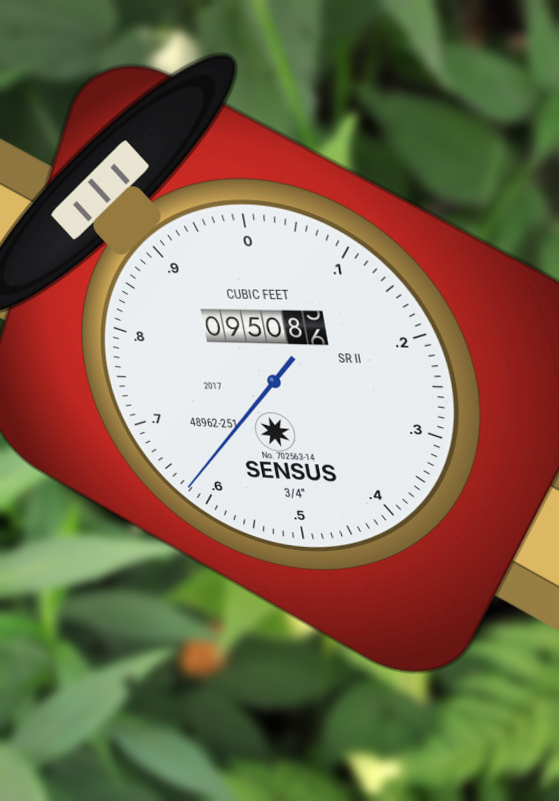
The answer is 95085.62 ft³
